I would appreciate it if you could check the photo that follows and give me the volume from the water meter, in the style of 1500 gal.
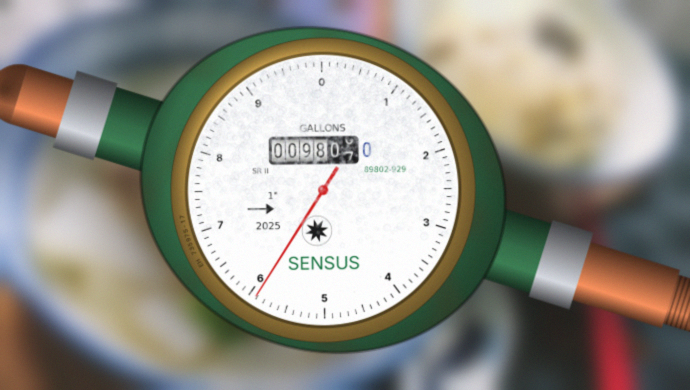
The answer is 98065.9 gal
